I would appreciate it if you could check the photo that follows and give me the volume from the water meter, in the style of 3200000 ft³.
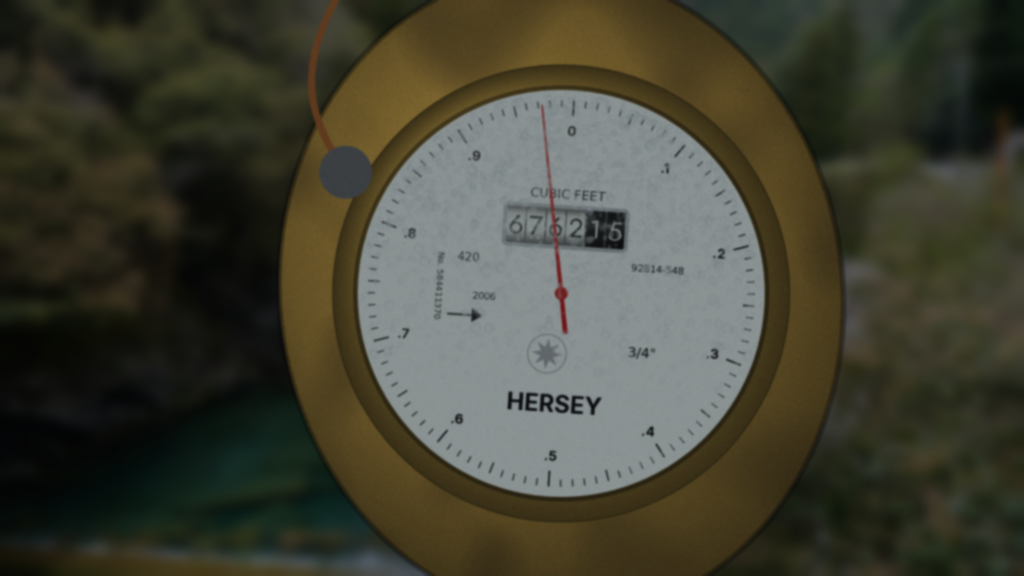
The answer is 676214.97 ft³
